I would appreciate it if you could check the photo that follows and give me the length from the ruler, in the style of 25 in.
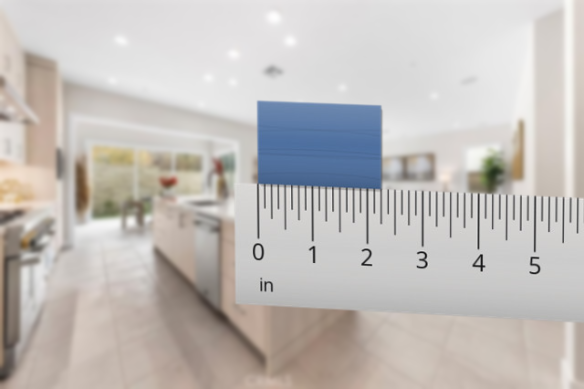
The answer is 2.25 in
